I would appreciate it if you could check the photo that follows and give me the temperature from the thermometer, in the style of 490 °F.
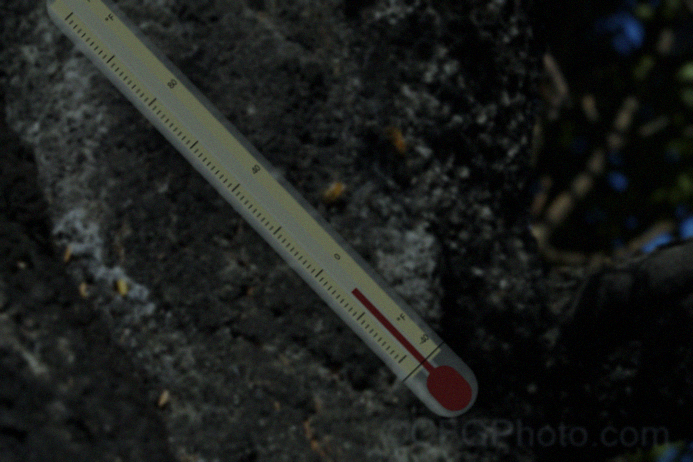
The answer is -12 °F
